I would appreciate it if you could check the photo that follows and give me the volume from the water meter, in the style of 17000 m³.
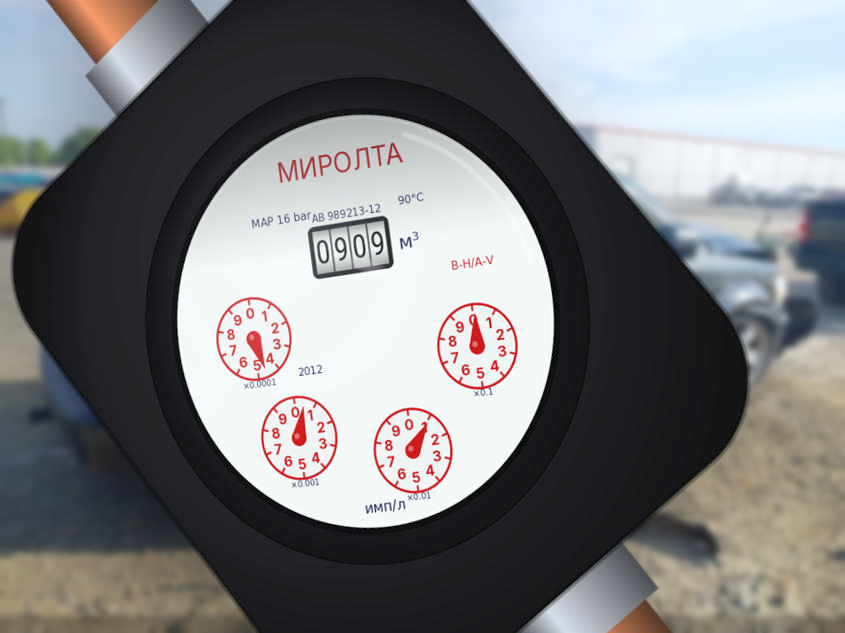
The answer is 909.0104 m³
